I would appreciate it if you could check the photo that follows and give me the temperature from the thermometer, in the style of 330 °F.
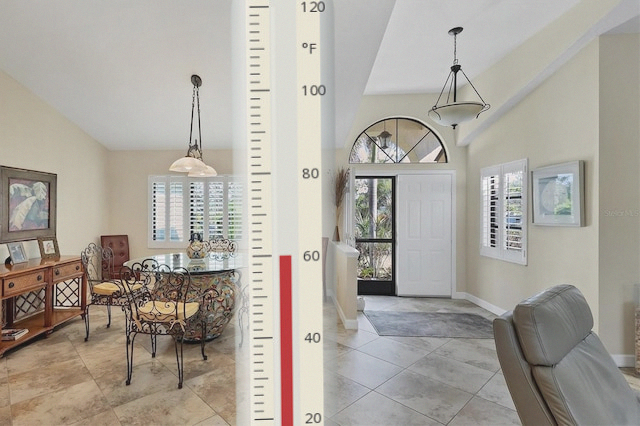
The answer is 60 °F
